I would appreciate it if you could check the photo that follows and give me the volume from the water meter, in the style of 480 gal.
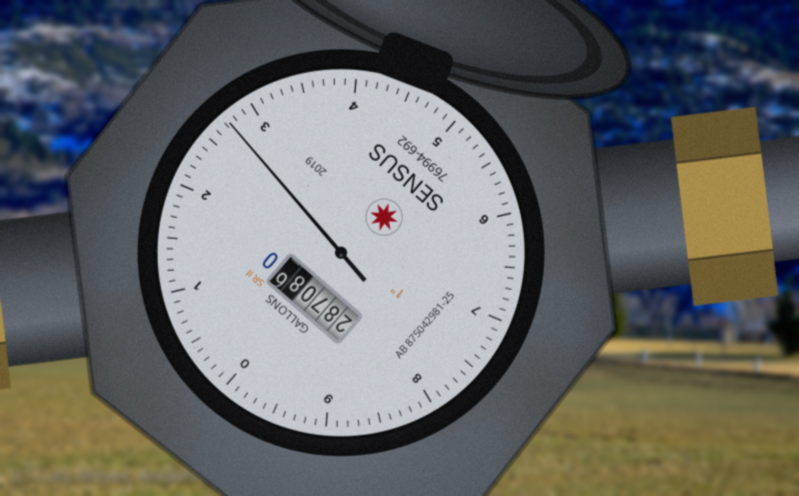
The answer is 2870862.7 gal
